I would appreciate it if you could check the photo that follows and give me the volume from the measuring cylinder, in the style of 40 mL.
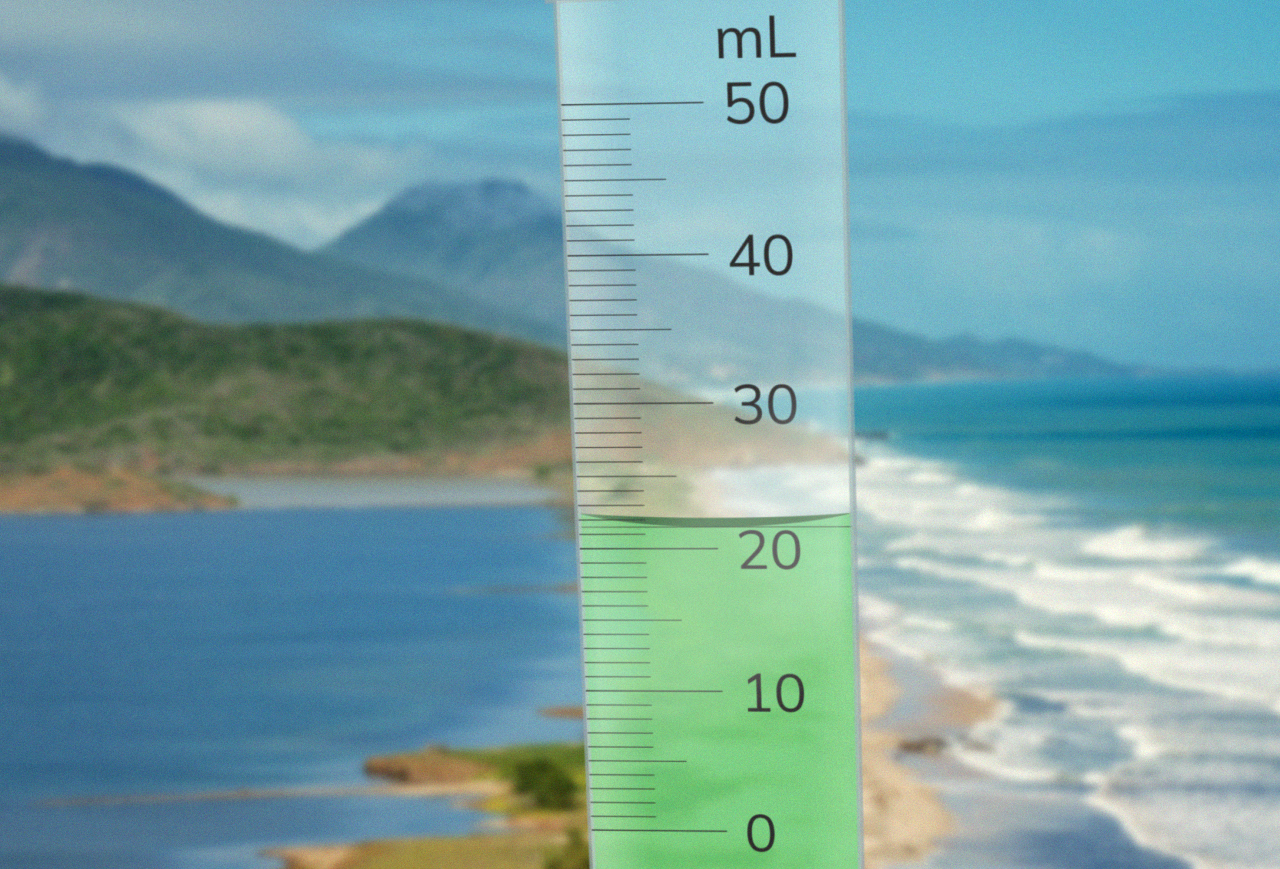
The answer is 21.5 mL
